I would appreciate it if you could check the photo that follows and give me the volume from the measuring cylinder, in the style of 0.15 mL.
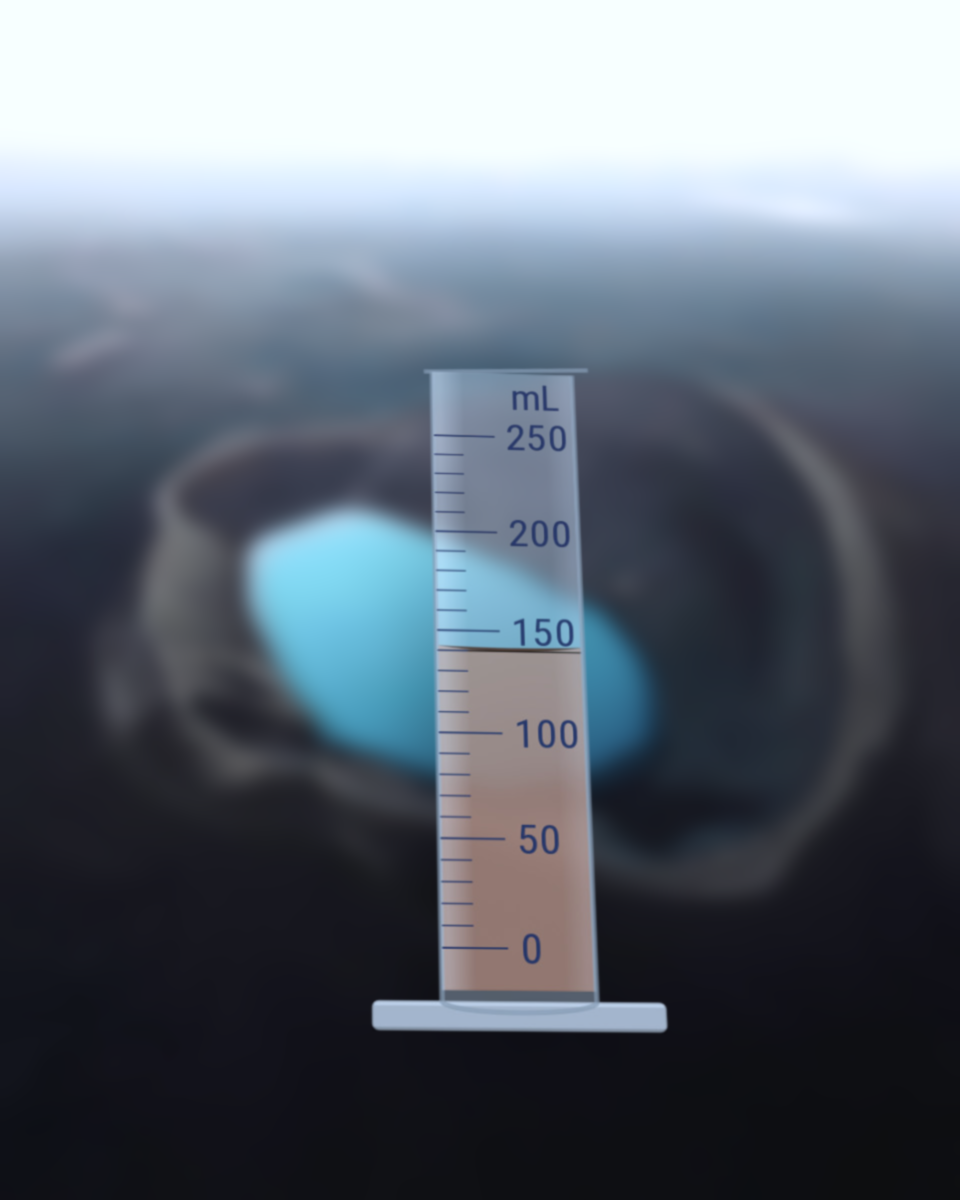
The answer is 140 mL
